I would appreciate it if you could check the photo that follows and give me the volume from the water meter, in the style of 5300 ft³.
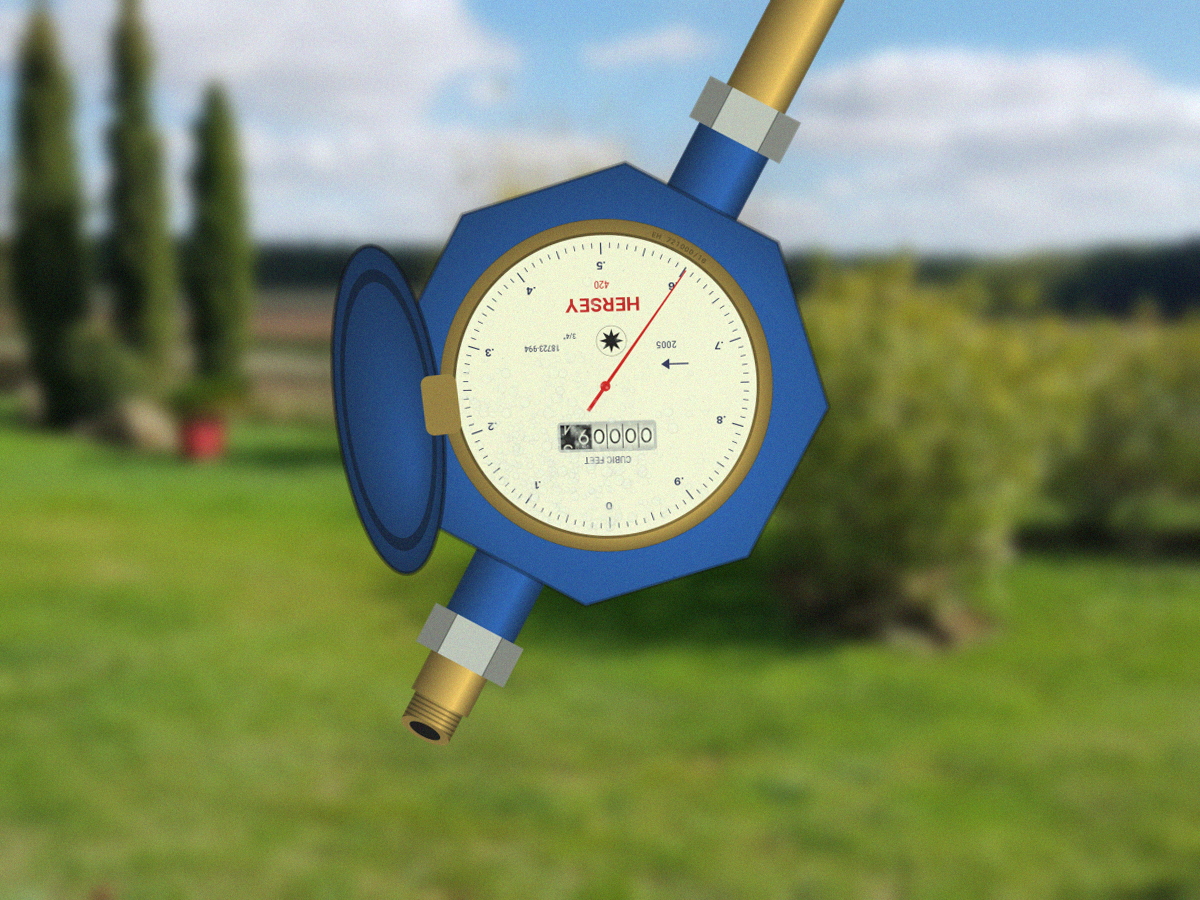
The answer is 93.60 ft³
